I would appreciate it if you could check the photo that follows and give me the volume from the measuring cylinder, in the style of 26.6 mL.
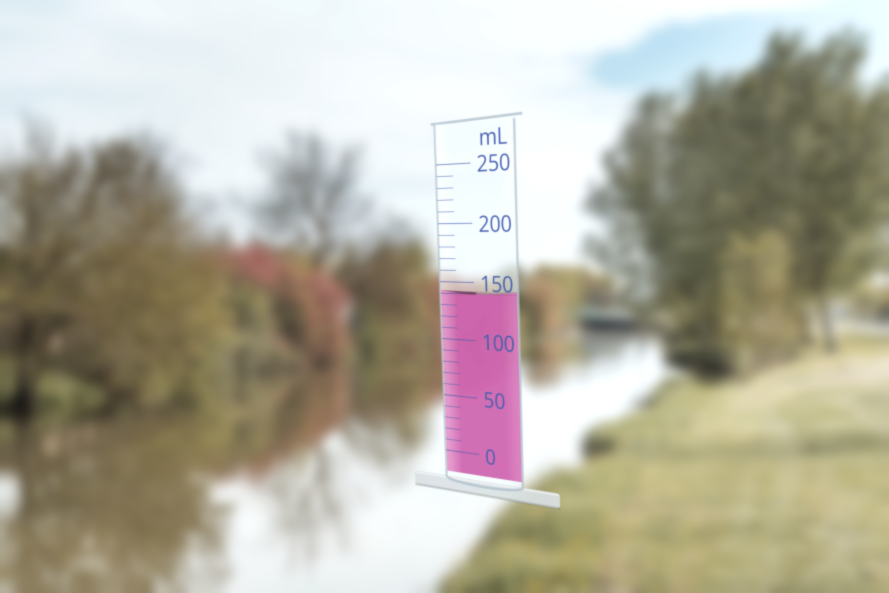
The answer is 140 mL
